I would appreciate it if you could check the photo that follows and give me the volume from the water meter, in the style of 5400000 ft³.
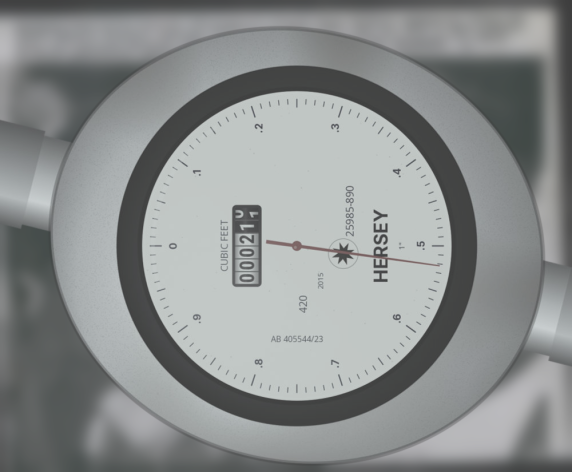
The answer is 210.52 ft³
